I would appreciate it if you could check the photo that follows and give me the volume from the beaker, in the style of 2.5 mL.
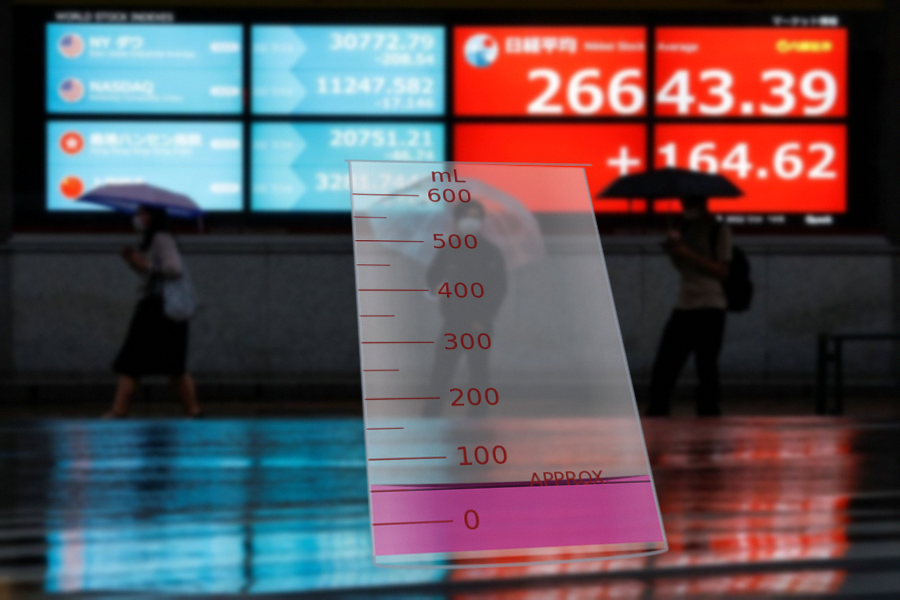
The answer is 50 mL
